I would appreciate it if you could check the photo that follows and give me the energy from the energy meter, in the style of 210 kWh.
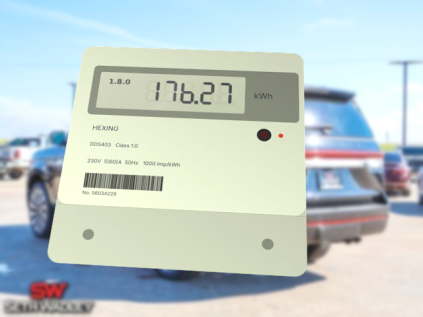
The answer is 176.27 kWh
